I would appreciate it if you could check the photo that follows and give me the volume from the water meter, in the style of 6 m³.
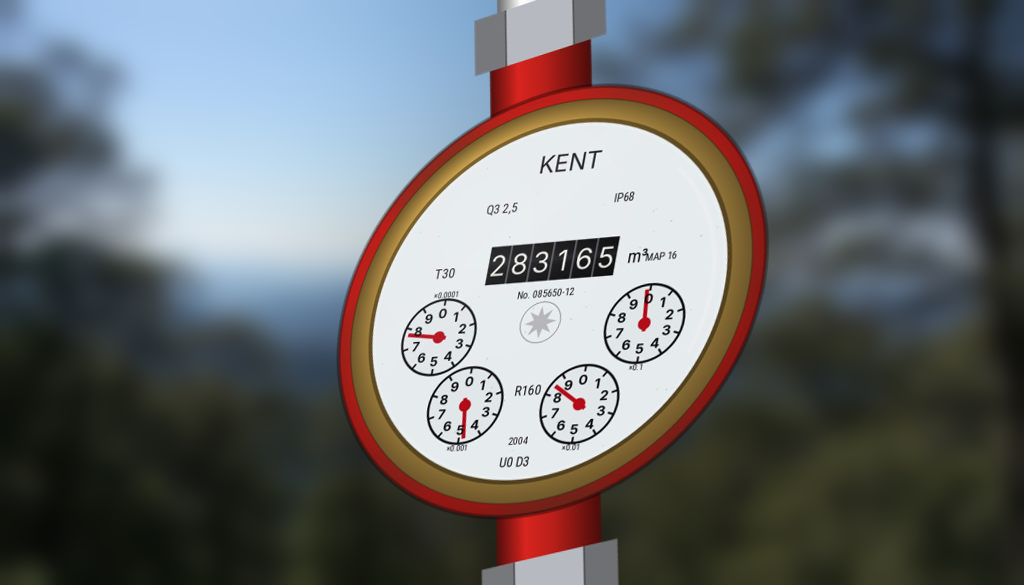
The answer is 283164.9847 m³
